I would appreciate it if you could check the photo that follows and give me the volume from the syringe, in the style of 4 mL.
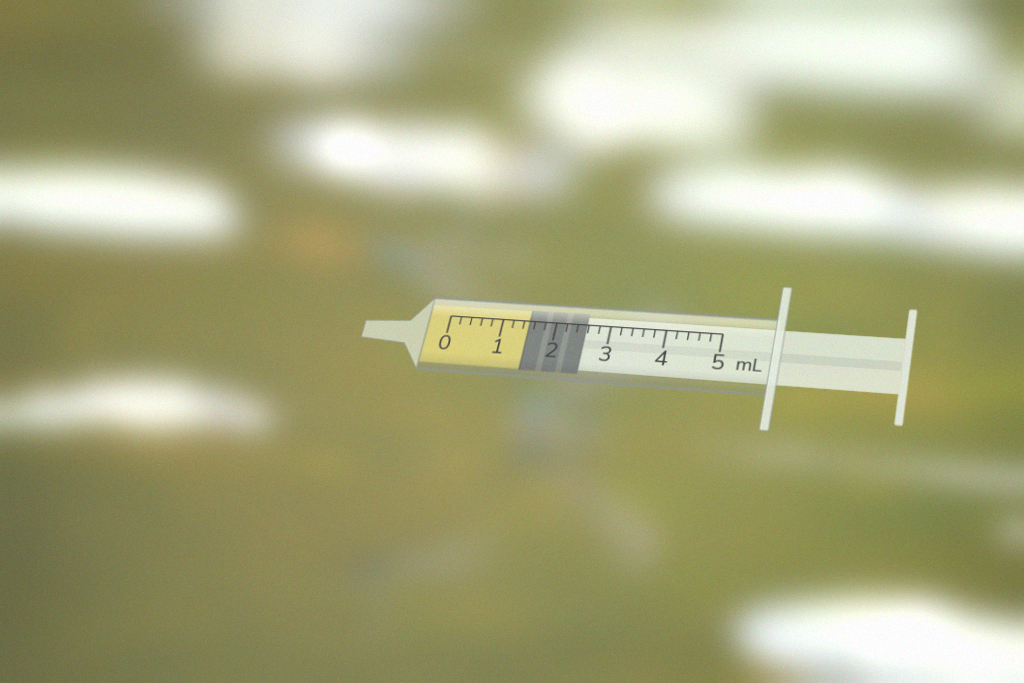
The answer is 1.5 mL
